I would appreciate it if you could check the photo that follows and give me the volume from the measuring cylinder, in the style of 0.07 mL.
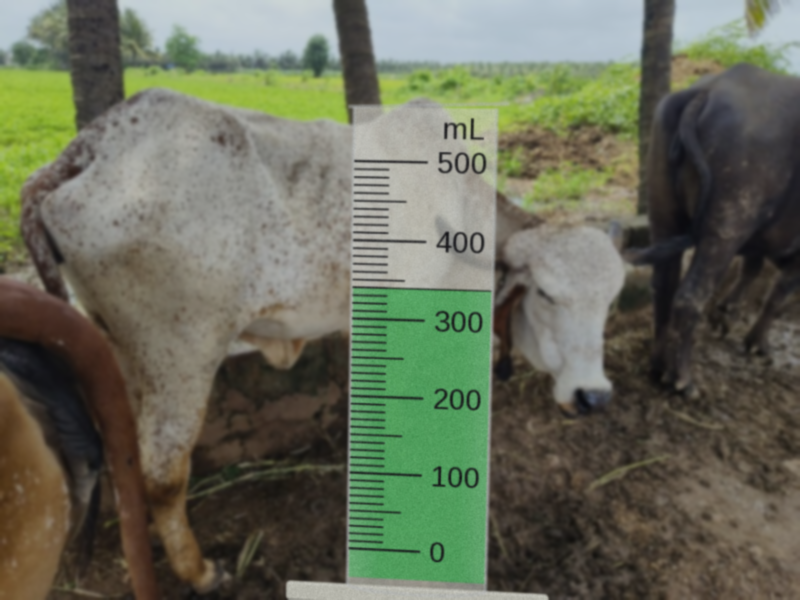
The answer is 340 mL
